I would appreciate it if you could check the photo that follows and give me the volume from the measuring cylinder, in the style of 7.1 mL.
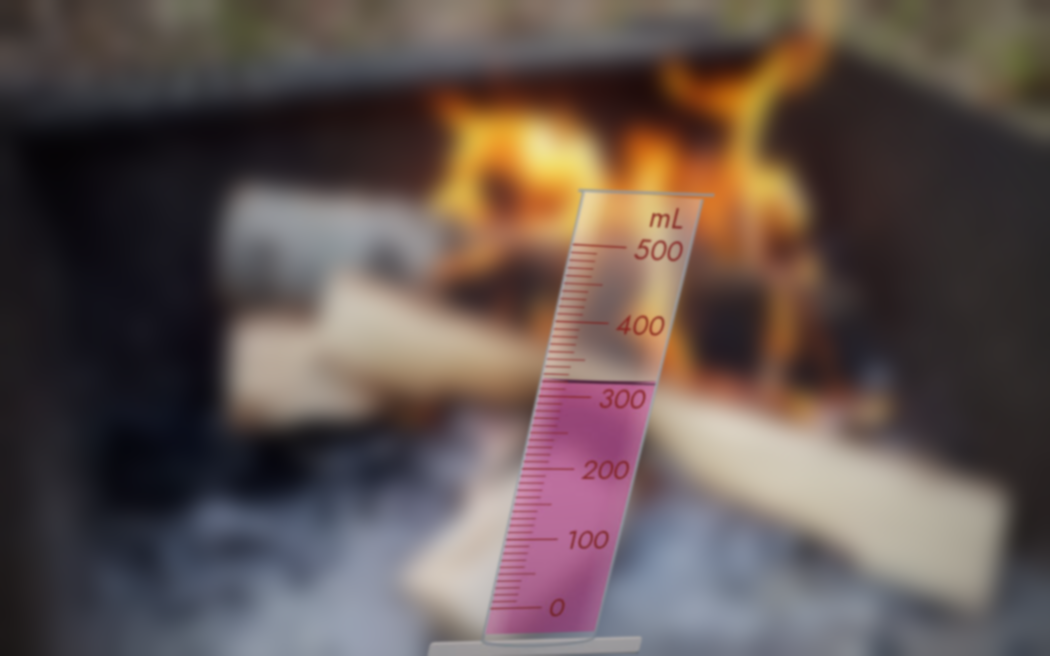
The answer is 320 mL
